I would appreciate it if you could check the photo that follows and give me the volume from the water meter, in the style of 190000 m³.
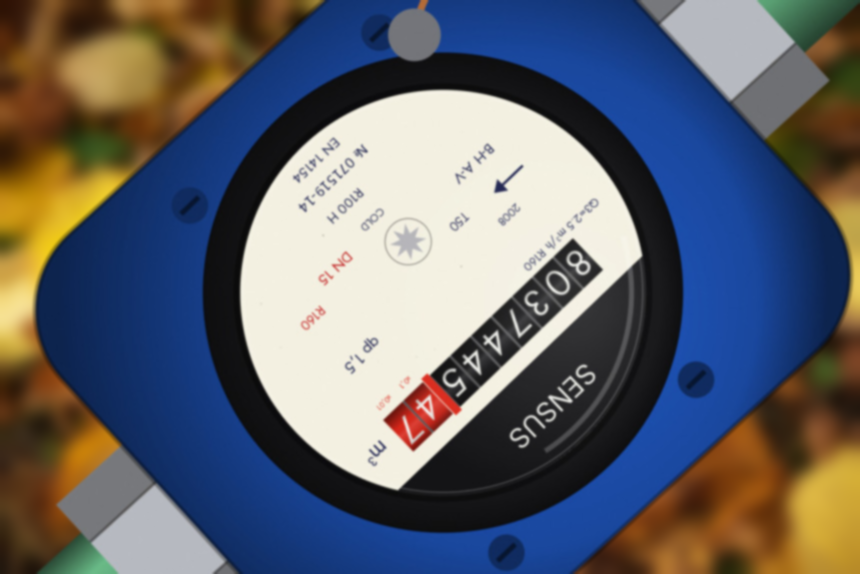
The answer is 8037445.47 m³
